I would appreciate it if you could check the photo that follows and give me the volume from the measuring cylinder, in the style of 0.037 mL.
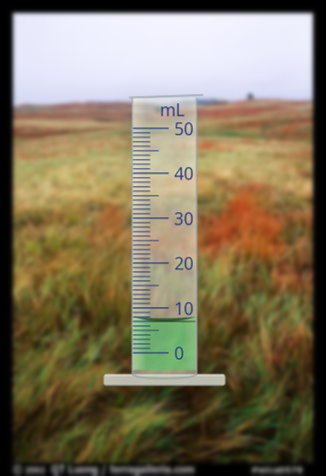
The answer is 7 mL
